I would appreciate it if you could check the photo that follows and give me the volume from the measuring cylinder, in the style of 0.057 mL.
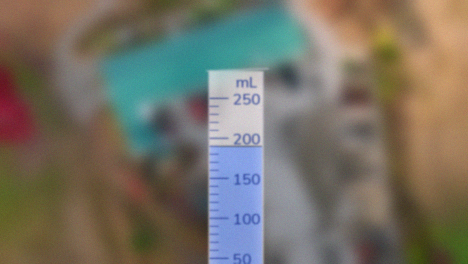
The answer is 190 mL
